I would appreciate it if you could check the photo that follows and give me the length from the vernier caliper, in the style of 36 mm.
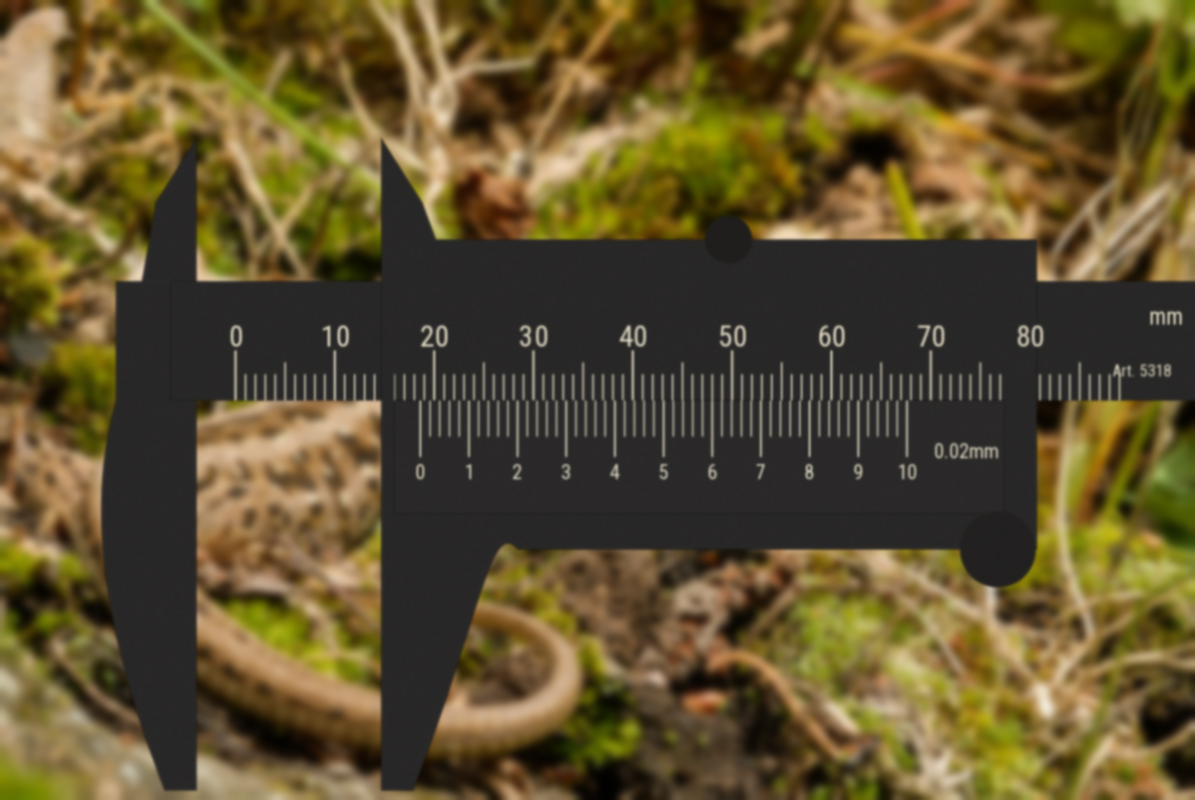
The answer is 18.6 mm
